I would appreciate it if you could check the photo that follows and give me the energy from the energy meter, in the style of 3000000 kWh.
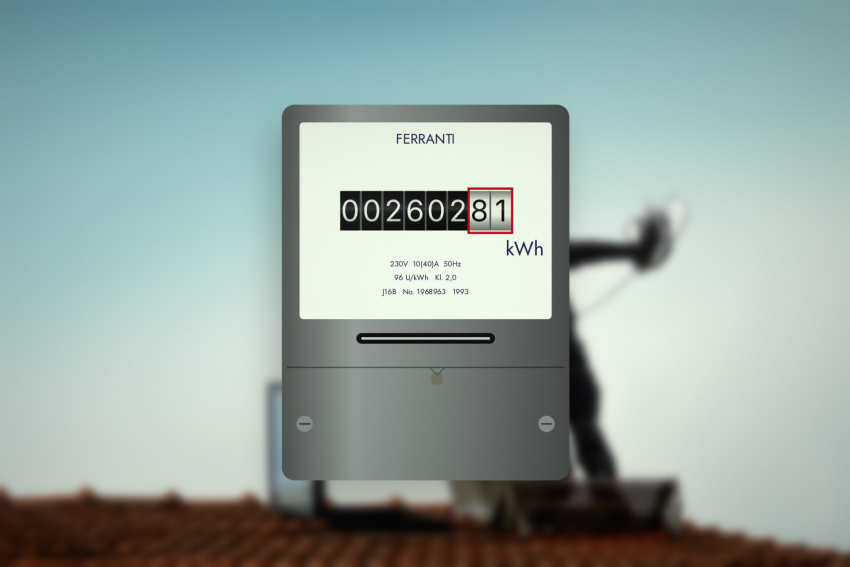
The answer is 2602.81 kWh
